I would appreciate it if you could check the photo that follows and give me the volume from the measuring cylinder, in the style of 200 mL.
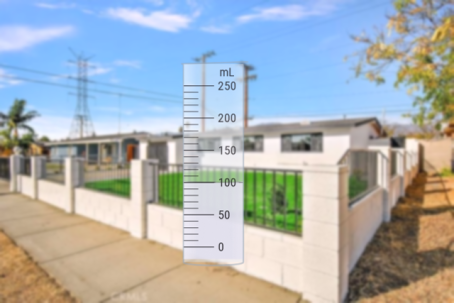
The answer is 100 mL
